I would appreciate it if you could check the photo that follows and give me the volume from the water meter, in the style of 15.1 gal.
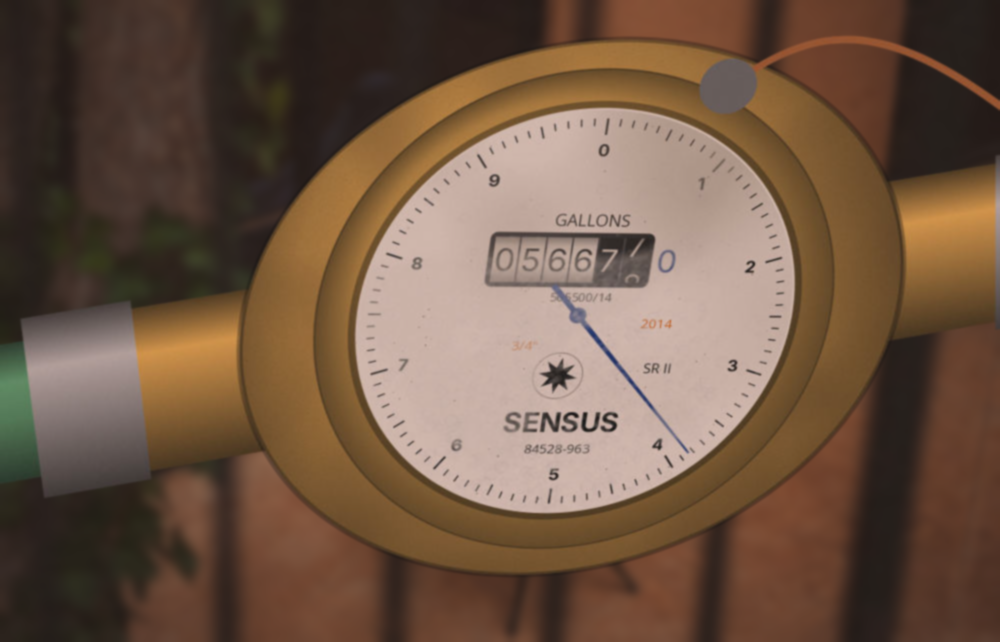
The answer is 566773.8 gal
